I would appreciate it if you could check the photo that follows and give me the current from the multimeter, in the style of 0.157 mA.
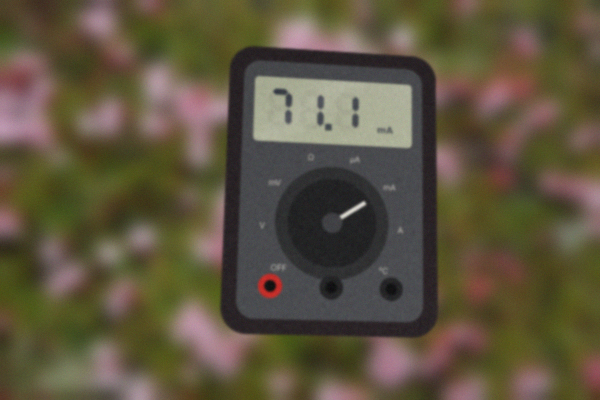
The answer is 71.1 mA
